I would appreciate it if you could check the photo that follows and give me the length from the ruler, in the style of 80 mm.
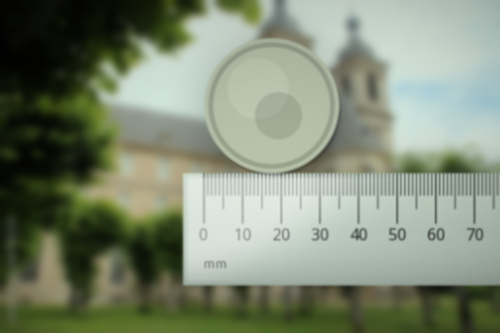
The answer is 35 mm
